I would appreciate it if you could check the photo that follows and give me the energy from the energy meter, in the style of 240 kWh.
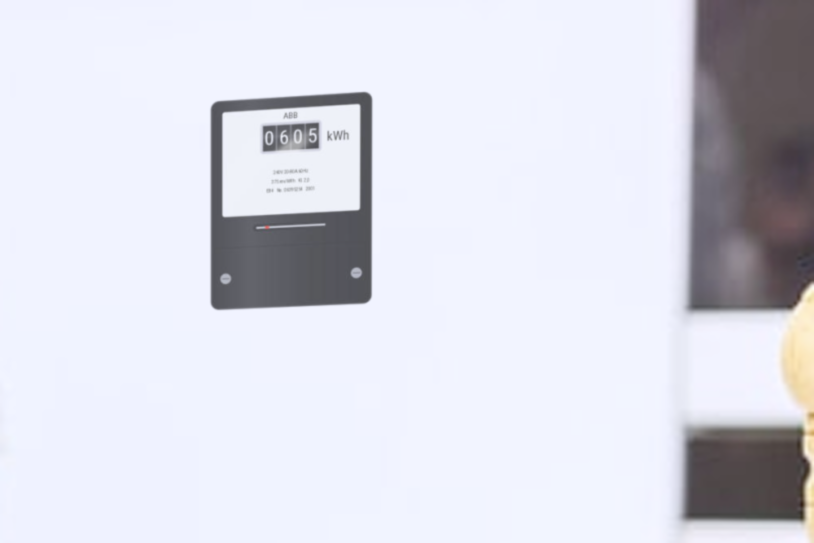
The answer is 605 kWh
